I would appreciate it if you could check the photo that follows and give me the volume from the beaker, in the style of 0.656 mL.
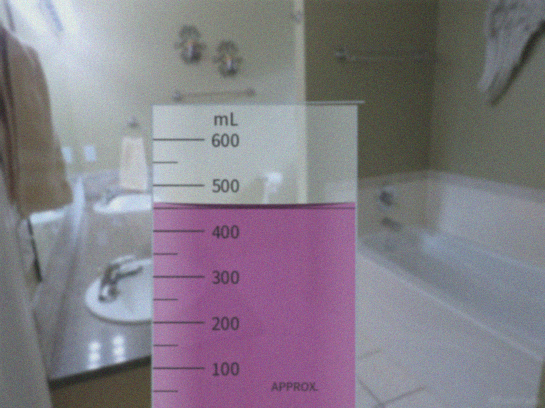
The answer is 450 mL
